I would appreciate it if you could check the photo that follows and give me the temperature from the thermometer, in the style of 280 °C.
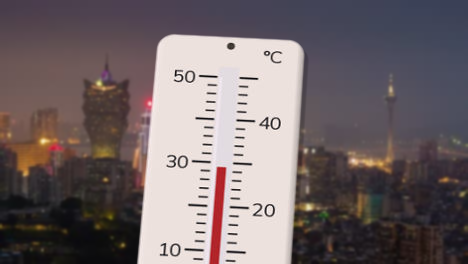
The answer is 29 °C
